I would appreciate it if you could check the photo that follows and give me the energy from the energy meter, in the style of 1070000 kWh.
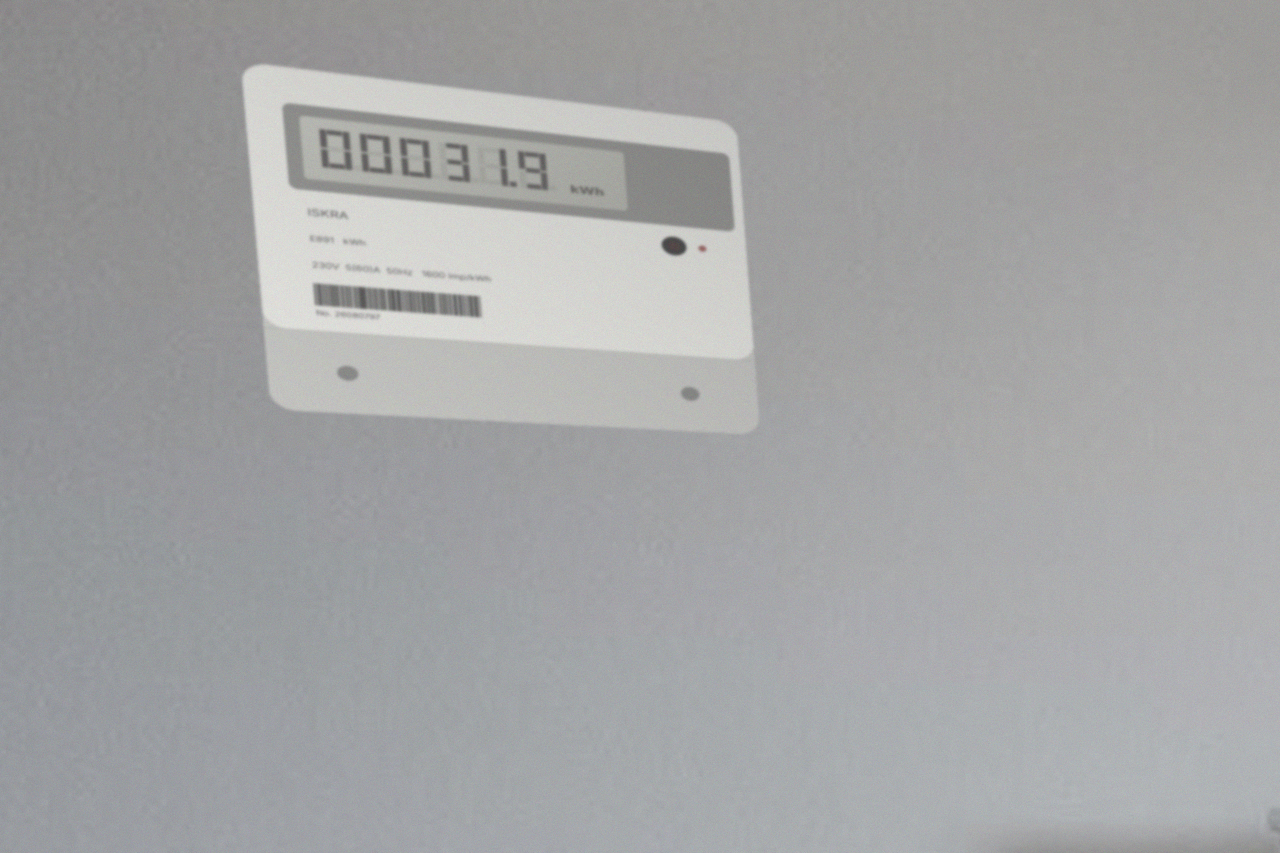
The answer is 31.9 kWh
